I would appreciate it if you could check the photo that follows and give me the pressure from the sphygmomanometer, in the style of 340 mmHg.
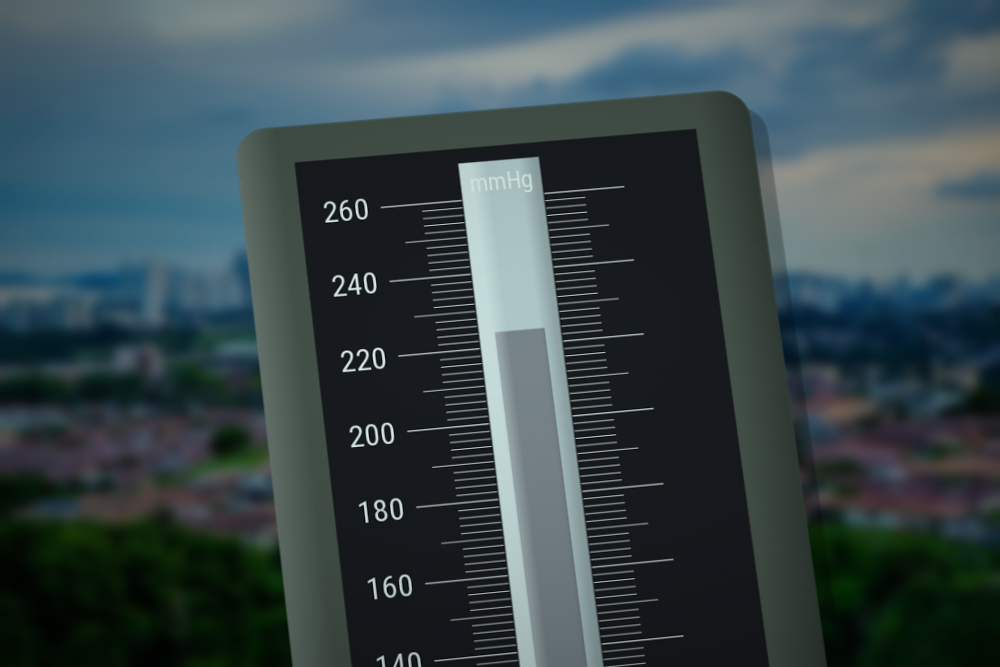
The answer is 224 mmHg
